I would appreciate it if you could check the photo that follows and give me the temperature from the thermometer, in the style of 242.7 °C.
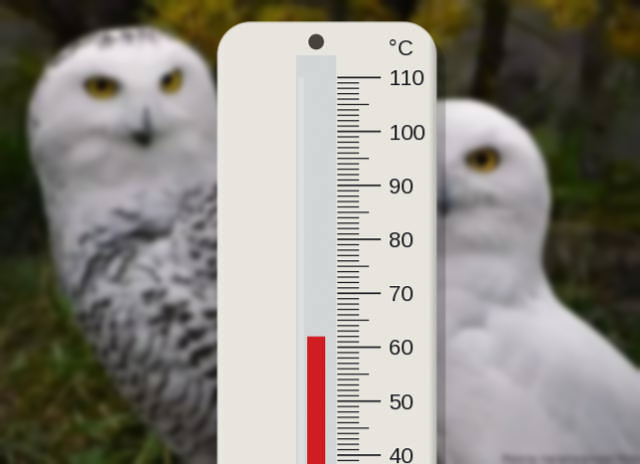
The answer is 62 °C
